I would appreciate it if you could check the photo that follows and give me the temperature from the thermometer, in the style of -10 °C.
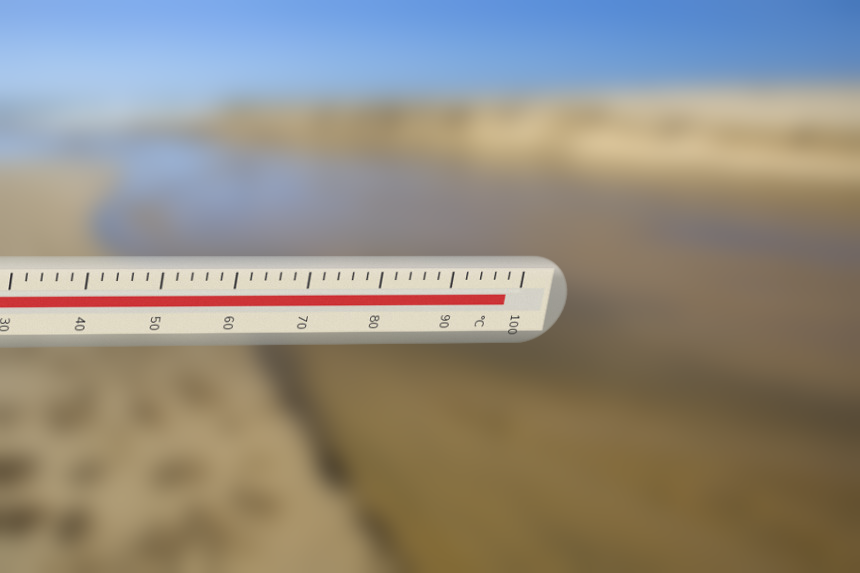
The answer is 98 °C
